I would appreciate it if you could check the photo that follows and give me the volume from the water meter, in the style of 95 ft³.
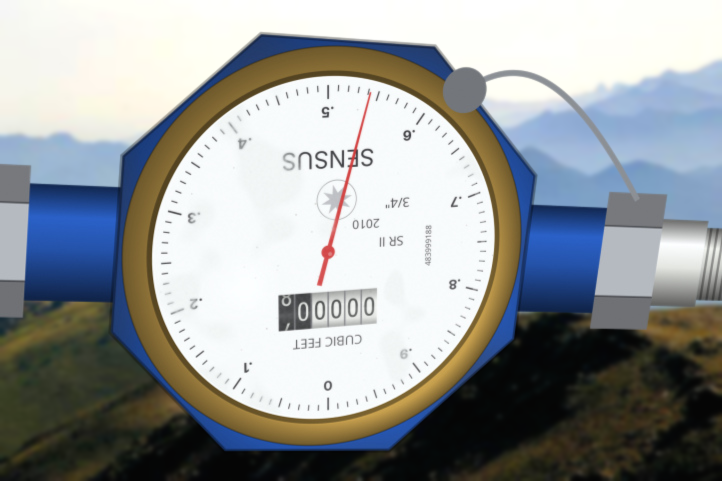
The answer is 7.54 ft³
